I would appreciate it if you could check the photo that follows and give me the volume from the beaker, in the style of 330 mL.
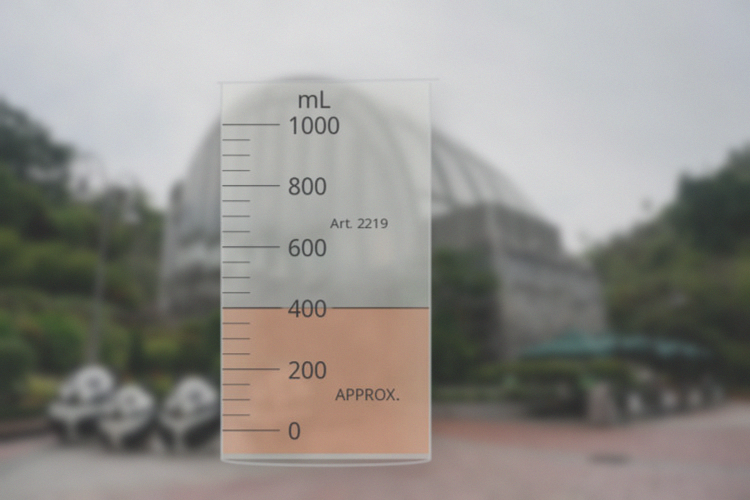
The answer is 400 mL
